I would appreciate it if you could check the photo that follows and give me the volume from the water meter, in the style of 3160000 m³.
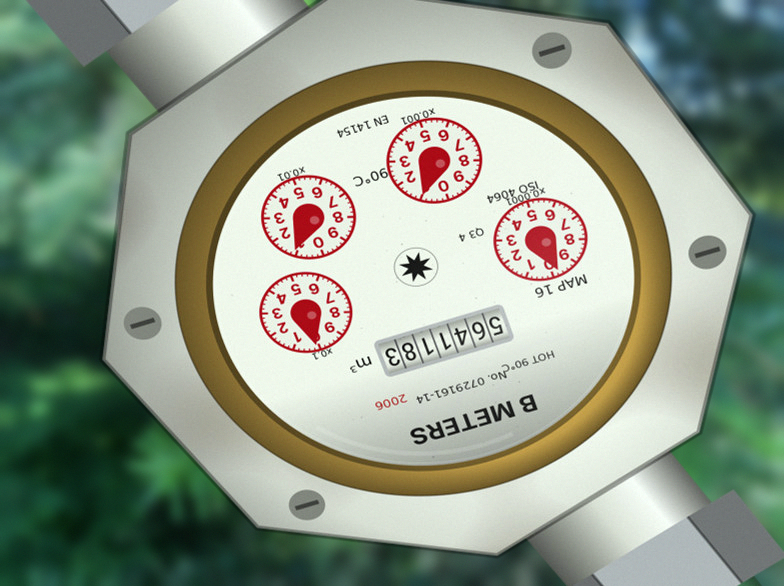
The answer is 5641183.0109 m³
